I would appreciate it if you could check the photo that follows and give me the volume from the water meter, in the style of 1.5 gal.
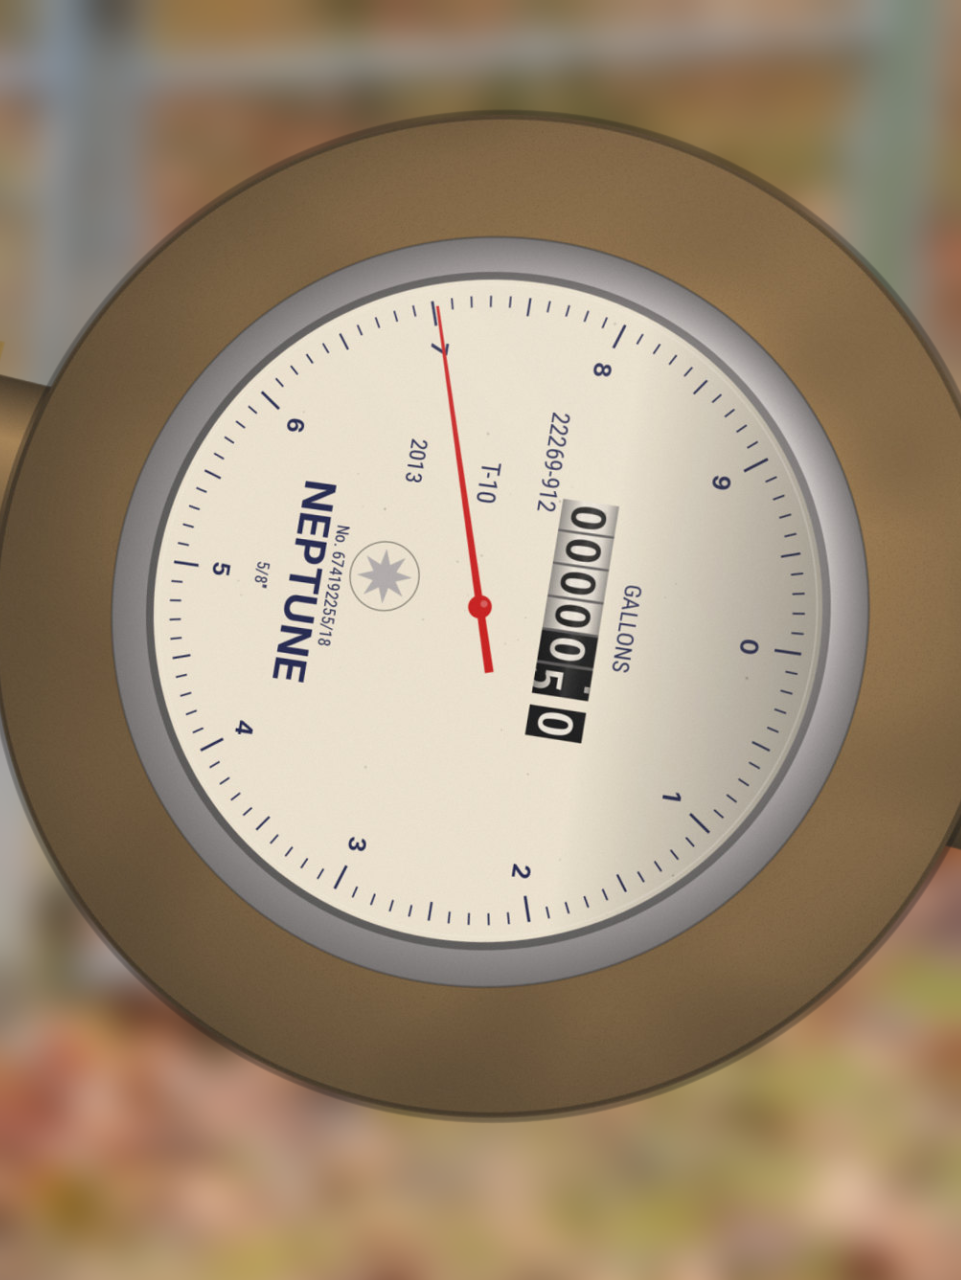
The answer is 47.0 gal
